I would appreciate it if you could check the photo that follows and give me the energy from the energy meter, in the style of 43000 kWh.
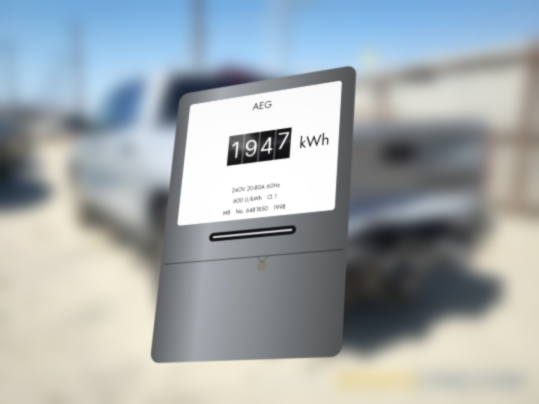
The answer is 1947 kWh
